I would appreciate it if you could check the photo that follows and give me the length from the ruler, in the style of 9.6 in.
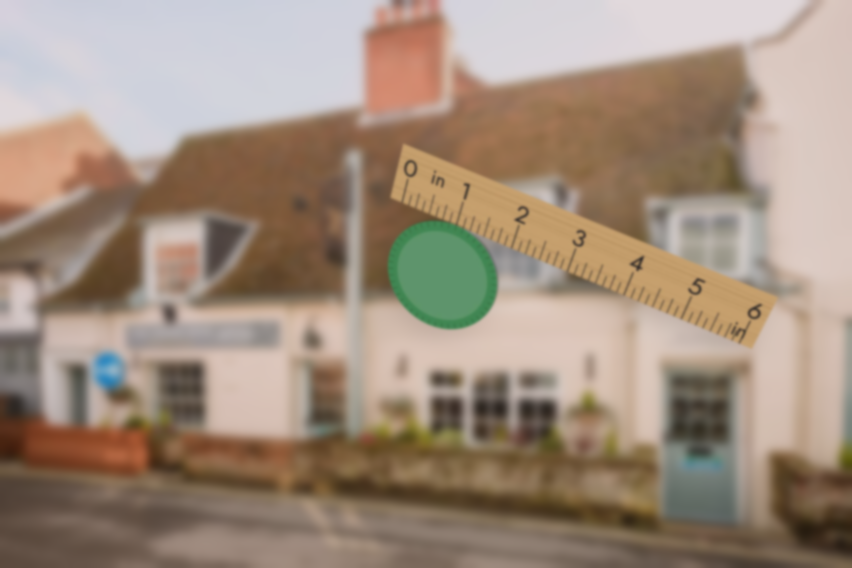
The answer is 2 in
